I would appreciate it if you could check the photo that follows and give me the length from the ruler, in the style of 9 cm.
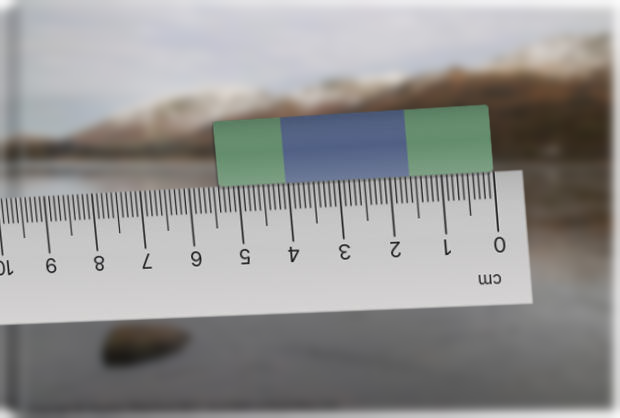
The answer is 5.4 cm
